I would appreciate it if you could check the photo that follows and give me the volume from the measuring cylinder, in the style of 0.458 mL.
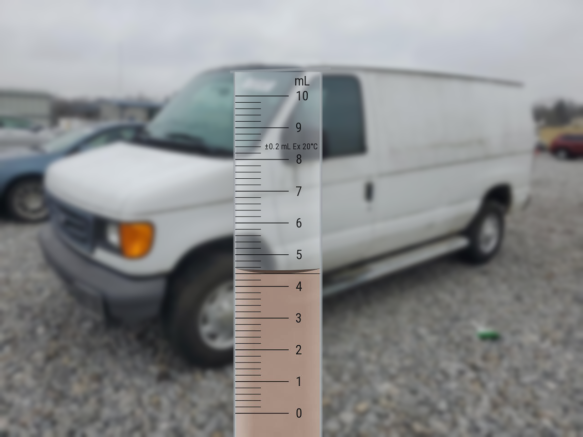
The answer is 4.4 mL
